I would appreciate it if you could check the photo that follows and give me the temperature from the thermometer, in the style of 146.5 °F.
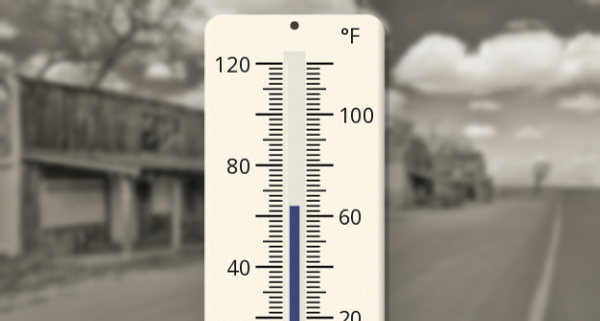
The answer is 64 °F
